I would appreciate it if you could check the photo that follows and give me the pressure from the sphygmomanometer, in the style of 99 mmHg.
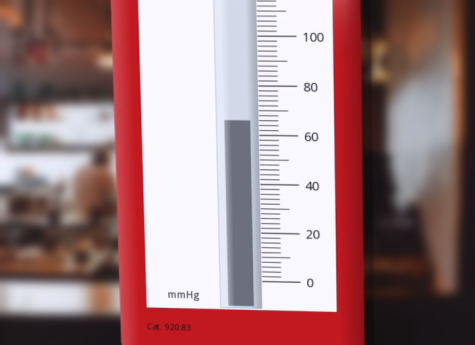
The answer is 66 mmHg
